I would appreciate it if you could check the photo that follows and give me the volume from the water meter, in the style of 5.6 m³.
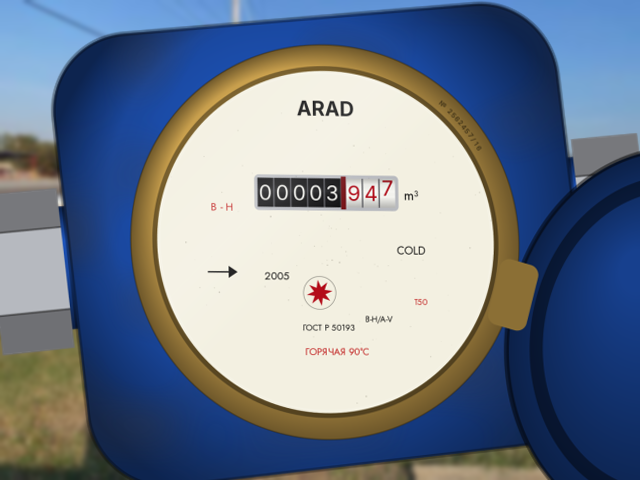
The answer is 3.947 m³
